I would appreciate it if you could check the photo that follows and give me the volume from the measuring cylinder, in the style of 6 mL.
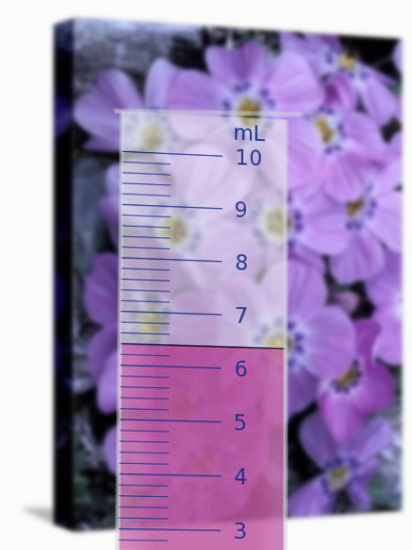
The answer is 6.4 mL
